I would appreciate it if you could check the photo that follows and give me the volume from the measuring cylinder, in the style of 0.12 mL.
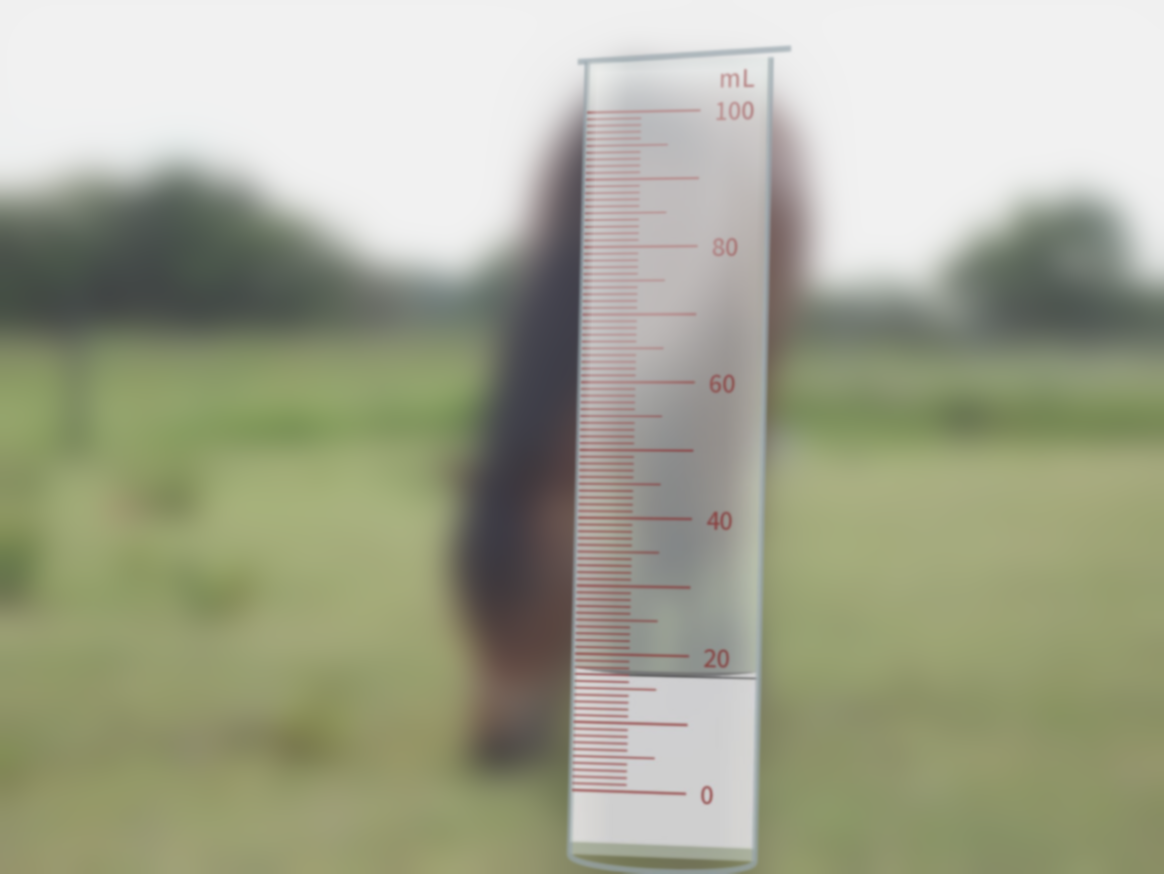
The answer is 17 mL
